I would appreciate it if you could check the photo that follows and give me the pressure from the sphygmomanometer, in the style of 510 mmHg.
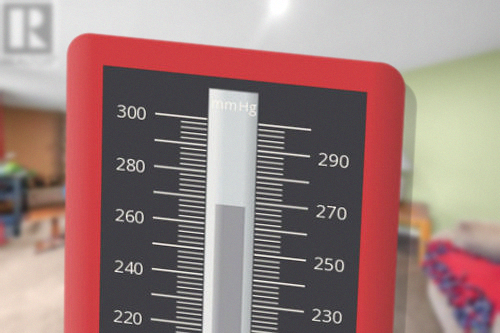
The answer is 268 mmHg
